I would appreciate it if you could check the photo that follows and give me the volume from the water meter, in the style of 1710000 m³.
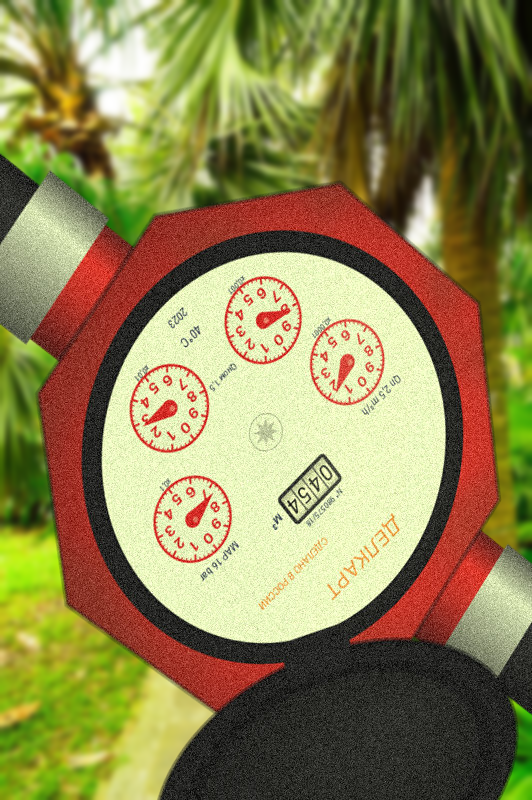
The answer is 454.7281 m³
